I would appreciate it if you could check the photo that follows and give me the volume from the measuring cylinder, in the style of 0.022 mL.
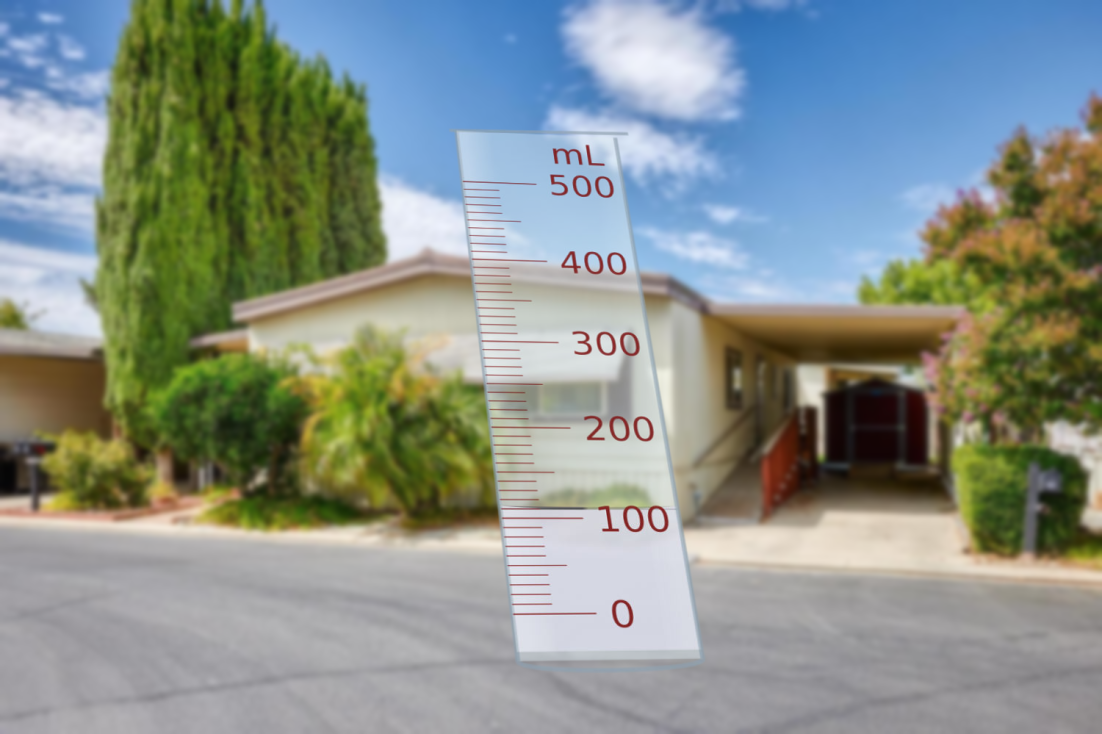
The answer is 110 mL
